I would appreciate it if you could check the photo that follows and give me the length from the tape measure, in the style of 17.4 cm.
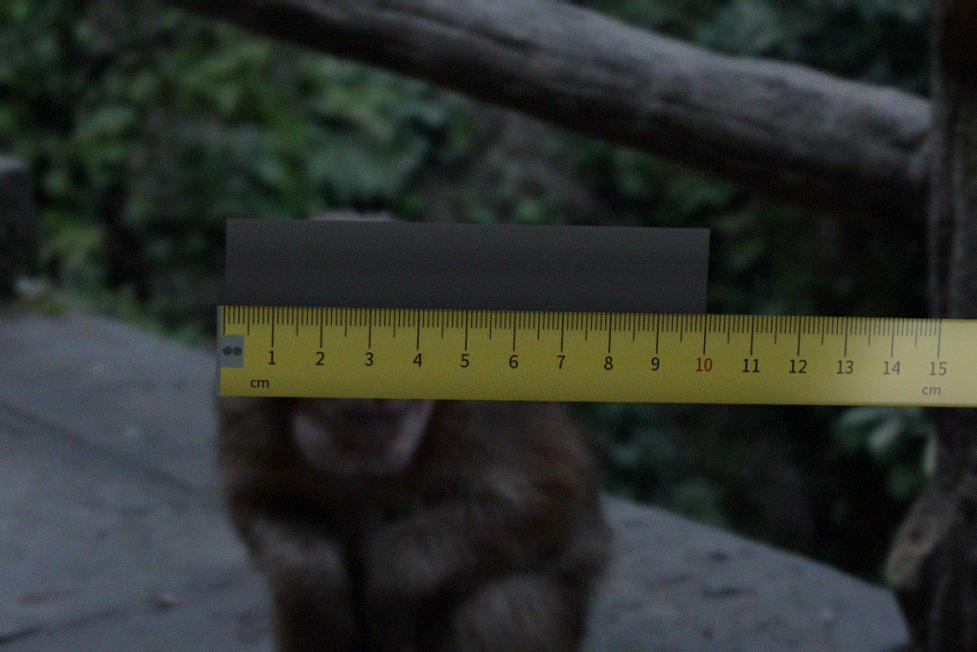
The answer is 10 cm
